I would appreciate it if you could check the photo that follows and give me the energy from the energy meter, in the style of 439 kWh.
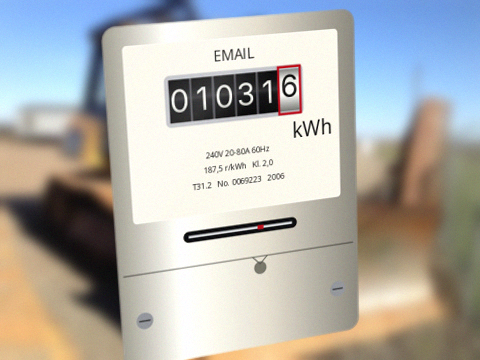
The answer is 1031.6 kWh
